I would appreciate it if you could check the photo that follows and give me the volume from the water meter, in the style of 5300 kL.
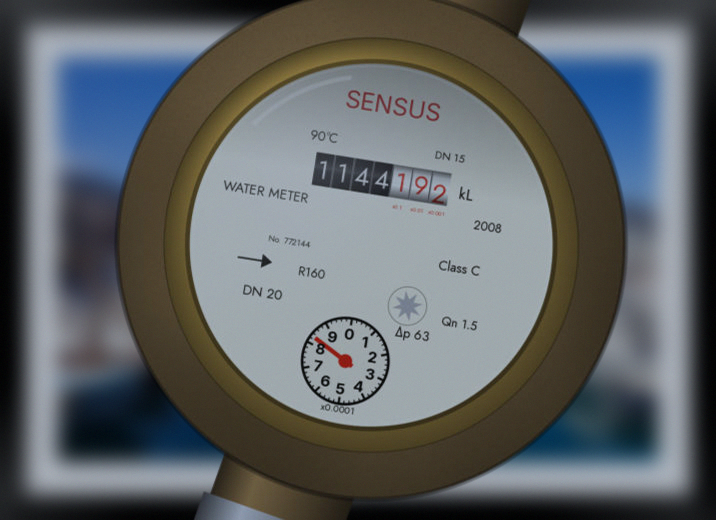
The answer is 1144.1918 kL
